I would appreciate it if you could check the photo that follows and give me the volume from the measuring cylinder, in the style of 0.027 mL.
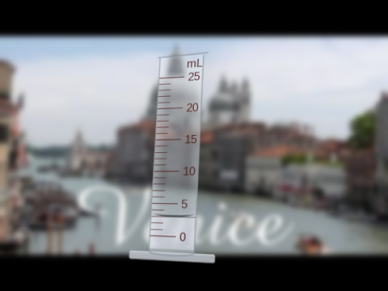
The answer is 3 mL
